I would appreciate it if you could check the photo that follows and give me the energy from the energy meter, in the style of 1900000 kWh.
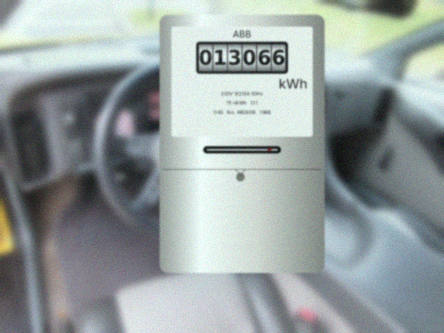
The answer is 13066 kWh
